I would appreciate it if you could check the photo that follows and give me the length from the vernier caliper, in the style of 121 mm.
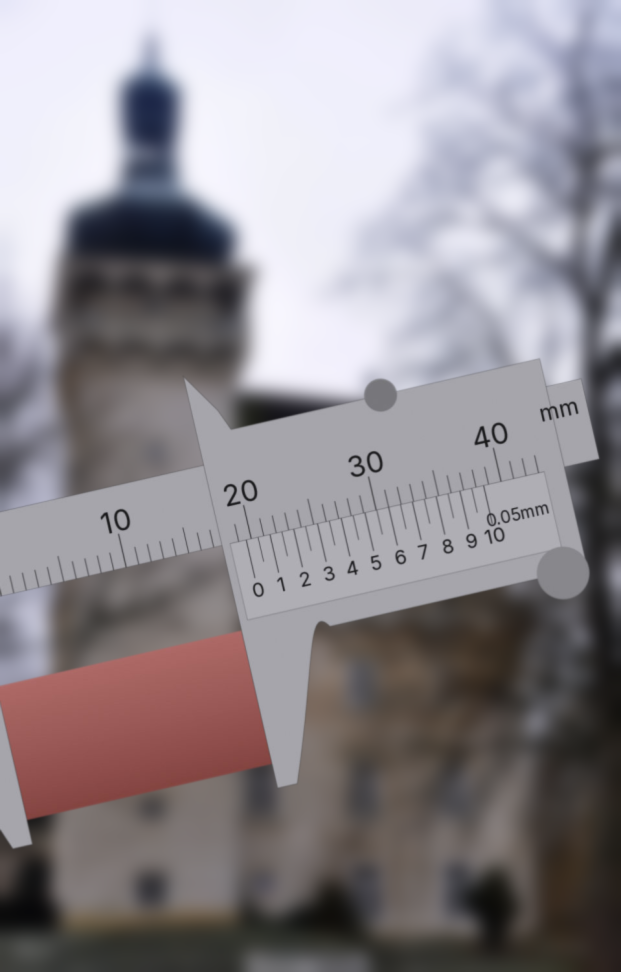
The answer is 19.6 mm
